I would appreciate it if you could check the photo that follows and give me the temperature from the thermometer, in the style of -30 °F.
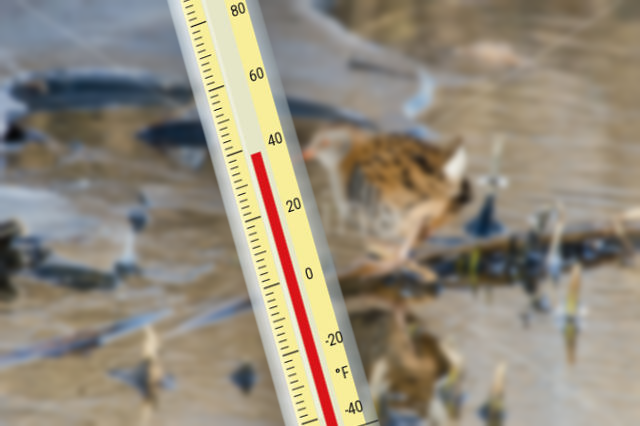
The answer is 38 °F
